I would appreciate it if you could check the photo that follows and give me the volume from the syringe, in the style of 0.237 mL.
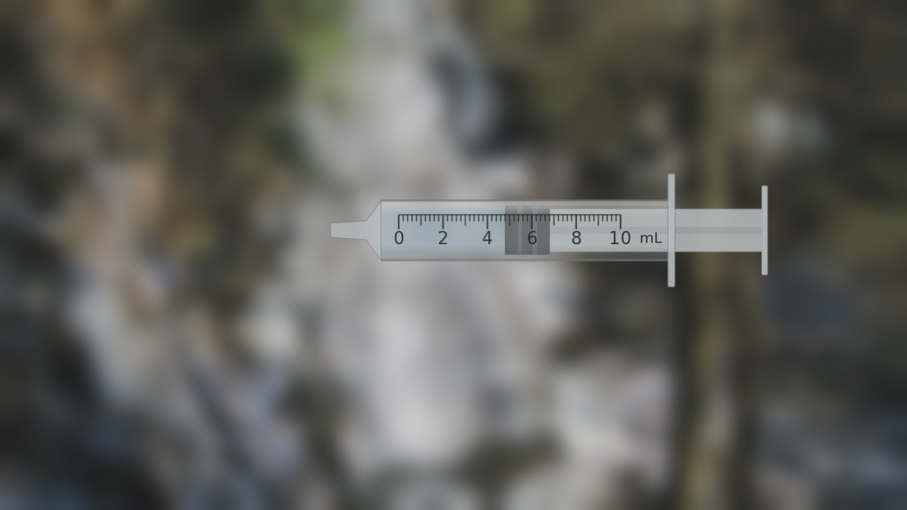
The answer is 4.8 mL
